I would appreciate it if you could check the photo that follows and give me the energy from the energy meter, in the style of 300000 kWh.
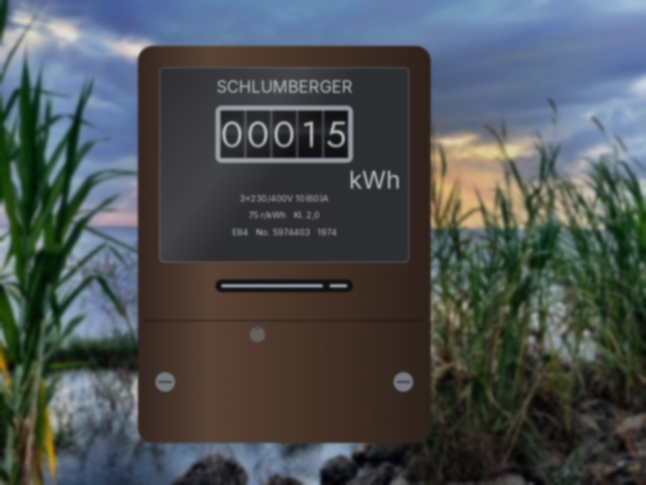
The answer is 15 kWh
